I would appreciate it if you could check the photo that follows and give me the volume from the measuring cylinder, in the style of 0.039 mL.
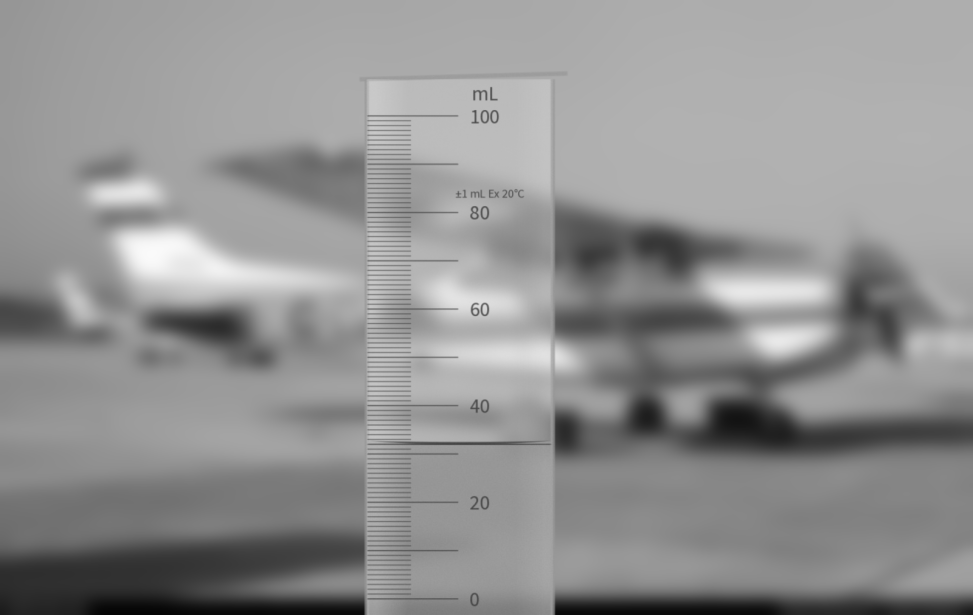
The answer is 32 mL
